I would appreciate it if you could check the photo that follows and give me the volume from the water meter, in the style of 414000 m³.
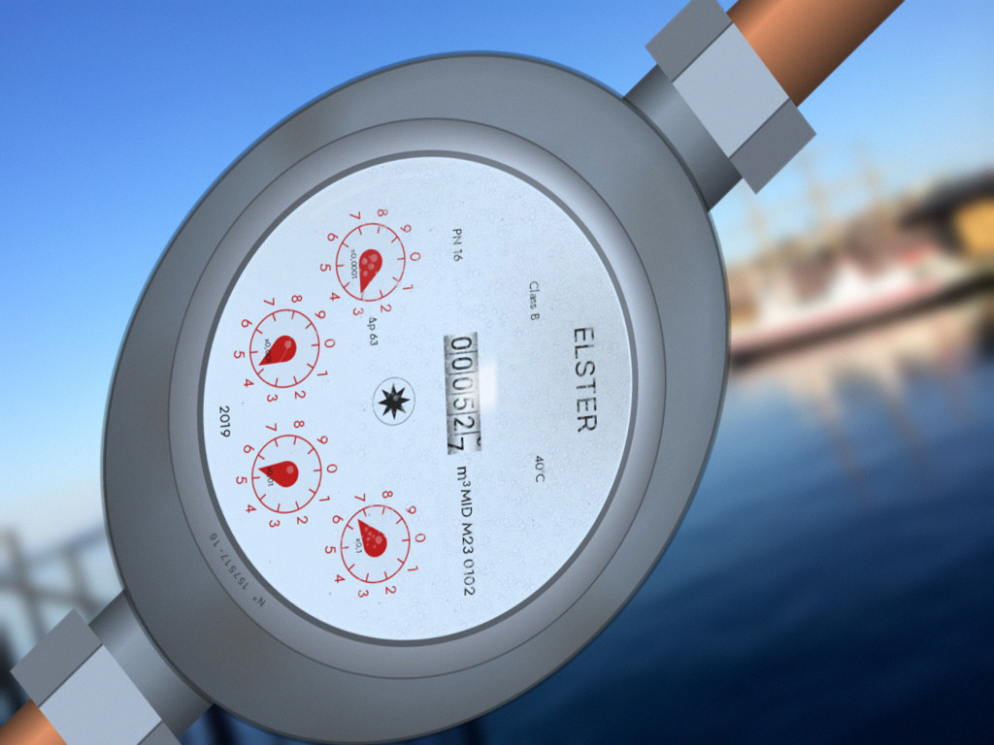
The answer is 526.6543 m³
